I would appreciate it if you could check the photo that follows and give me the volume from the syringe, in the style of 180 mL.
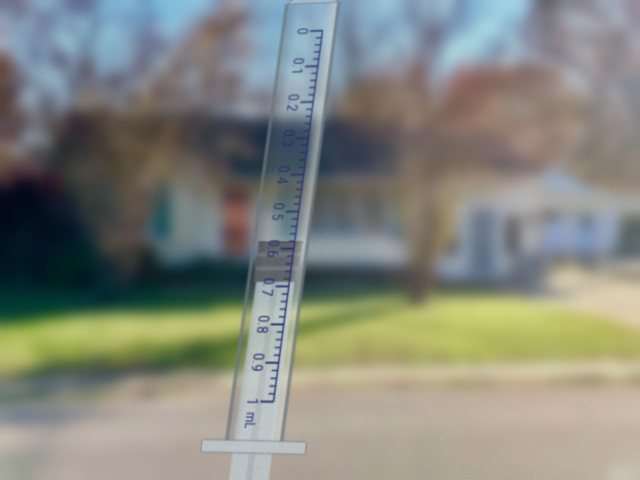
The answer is 0.58 mL
